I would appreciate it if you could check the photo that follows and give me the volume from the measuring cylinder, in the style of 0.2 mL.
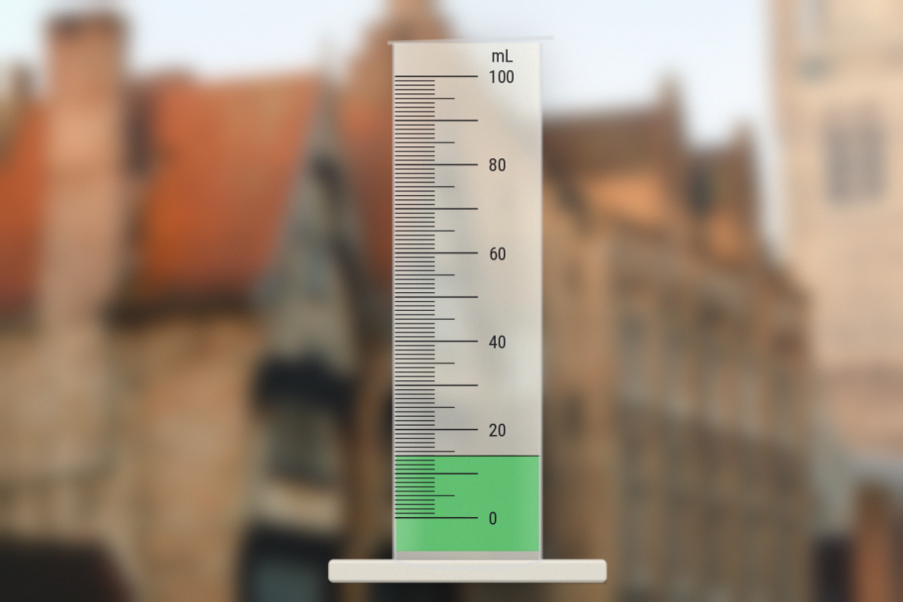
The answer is 14 mL
